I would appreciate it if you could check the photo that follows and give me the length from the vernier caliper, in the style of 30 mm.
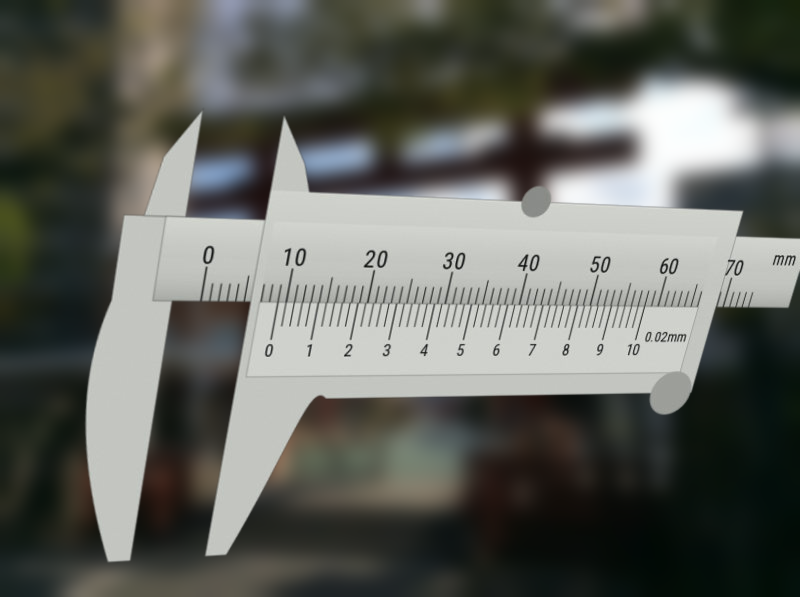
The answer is 9.0 mm
